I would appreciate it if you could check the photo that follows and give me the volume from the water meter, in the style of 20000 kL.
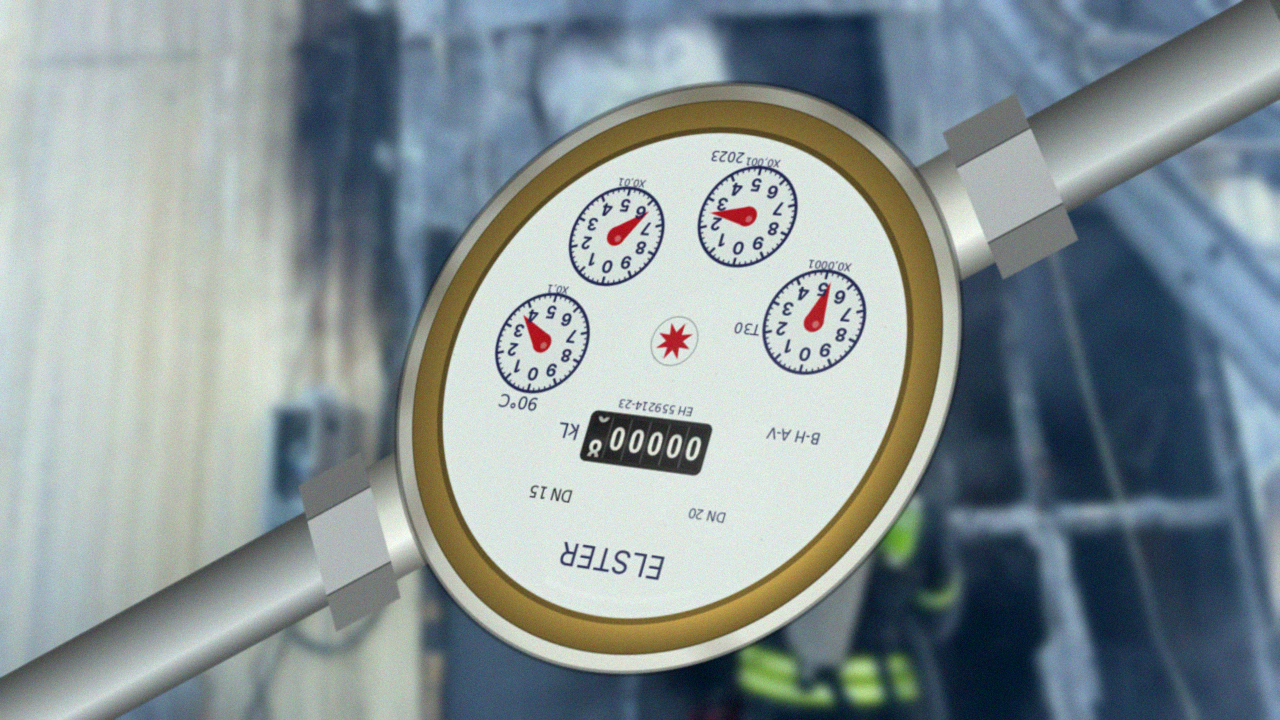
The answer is 8.3625 kL
